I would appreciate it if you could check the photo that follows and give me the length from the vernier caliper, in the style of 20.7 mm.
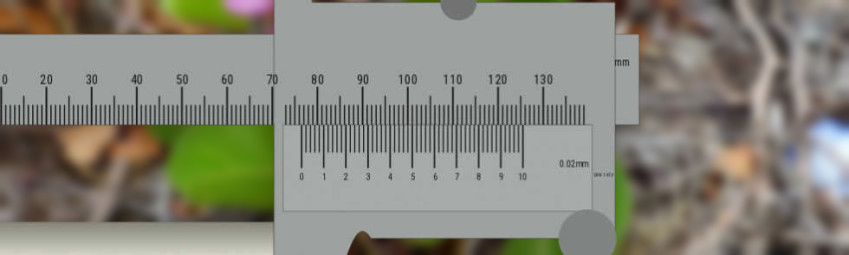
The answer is 76.5 mm
